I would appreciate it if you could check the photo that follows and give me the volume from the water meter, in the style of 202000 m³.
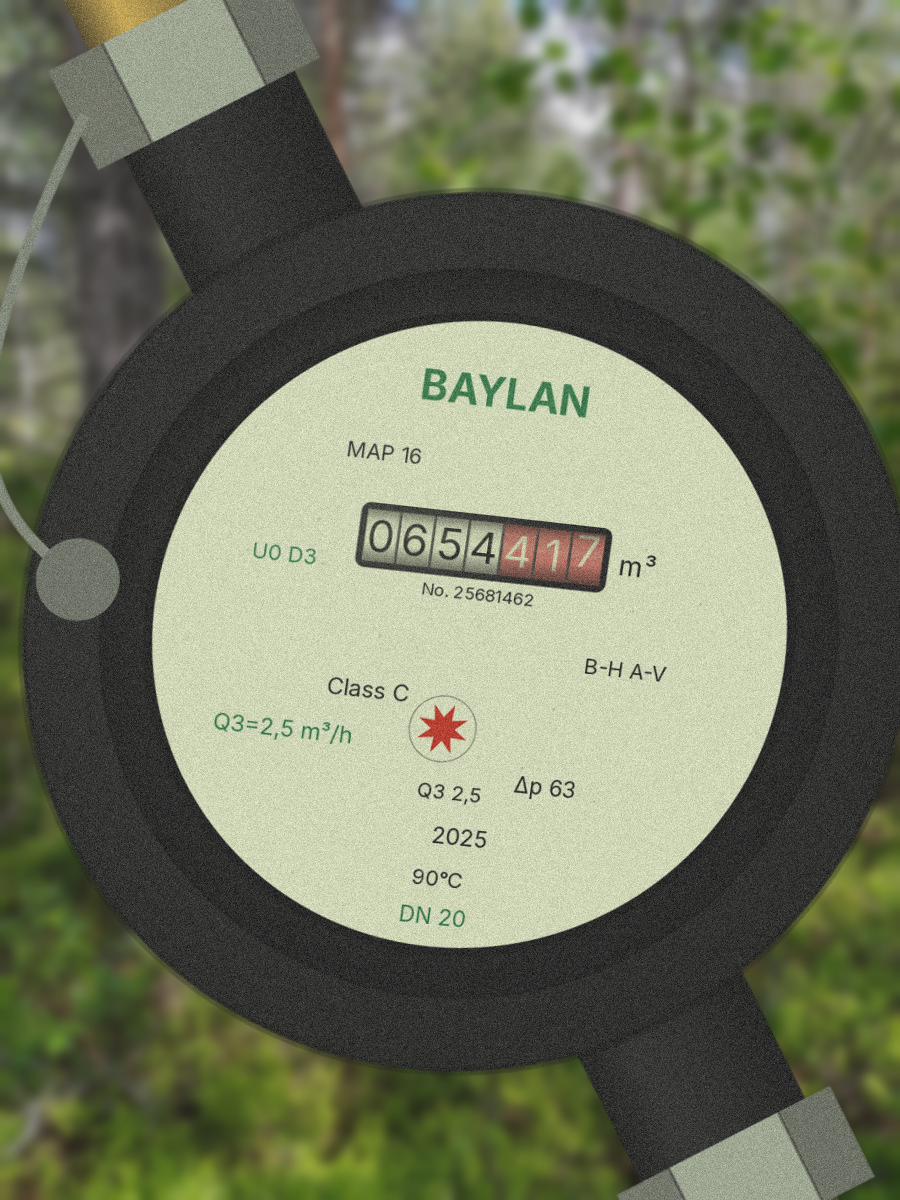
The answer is 654.417 m³
